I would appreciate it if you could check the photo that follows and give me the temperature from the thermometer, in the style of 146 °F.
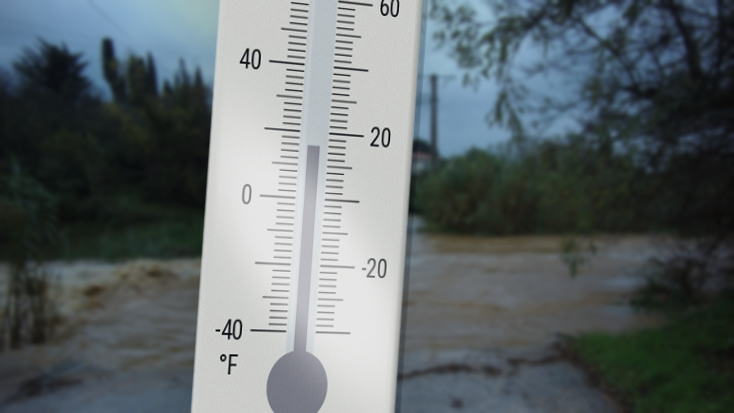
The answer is 16 °F
